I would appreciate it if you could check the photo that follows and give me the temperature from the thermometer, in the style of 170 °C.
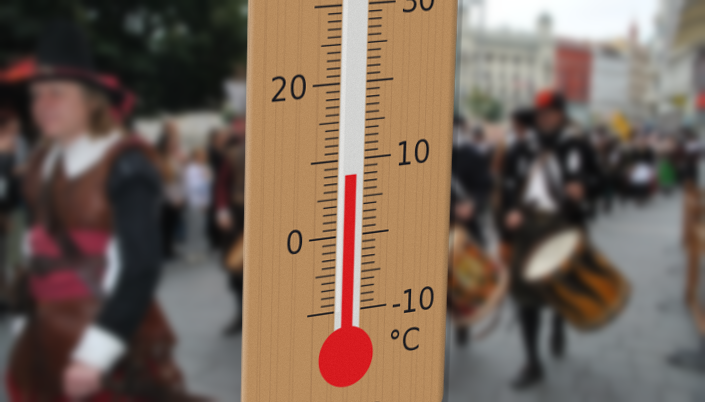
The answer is 8 °C
